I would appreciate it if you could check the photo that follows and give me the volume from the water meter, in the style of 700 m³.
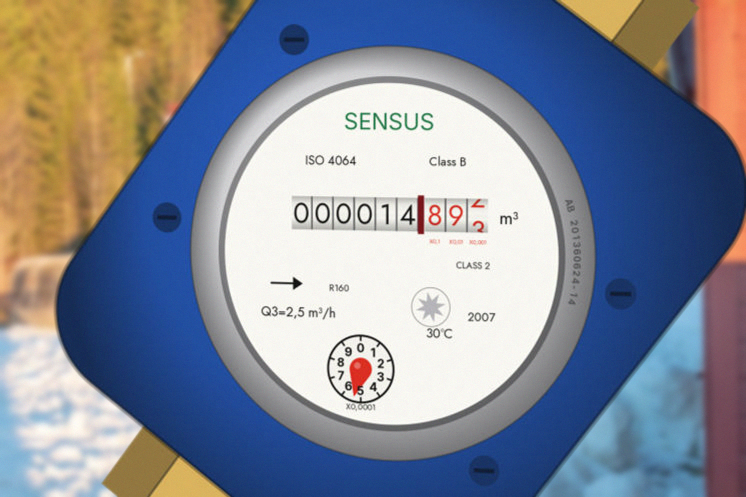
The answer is 14.8925 m³
